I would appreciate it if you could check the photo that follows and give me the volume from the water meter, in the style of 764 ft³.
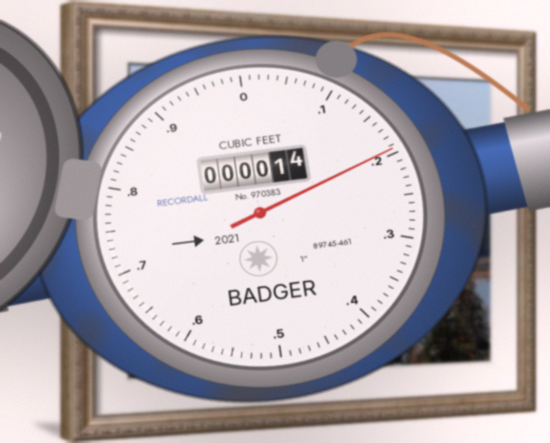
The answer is 14.19 ft³
